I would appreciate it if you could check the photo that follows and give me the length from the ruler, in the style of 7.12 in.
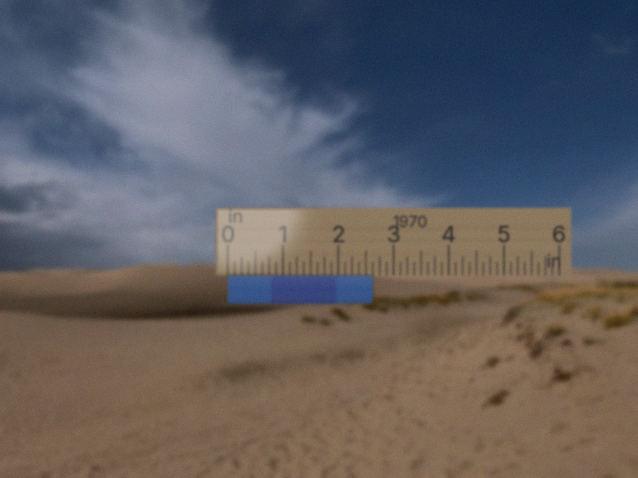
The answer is 2.625 in
